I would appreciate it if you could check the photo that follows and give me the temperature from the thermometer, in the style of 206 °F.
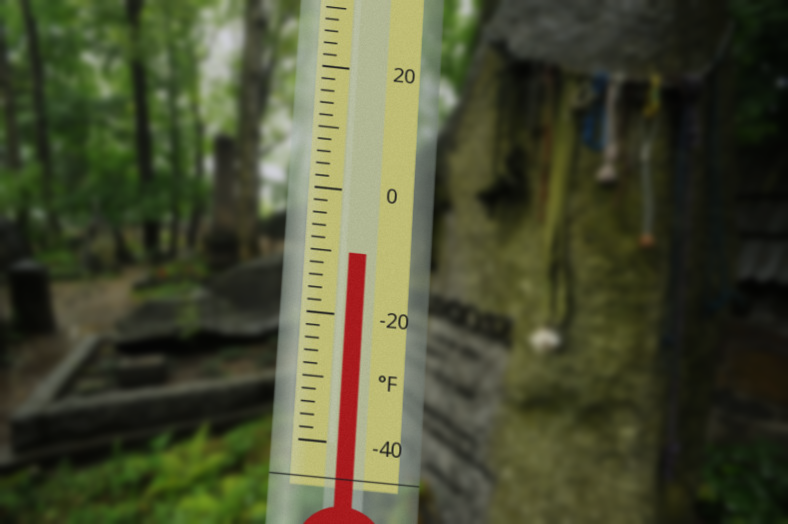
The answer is -10 °F
